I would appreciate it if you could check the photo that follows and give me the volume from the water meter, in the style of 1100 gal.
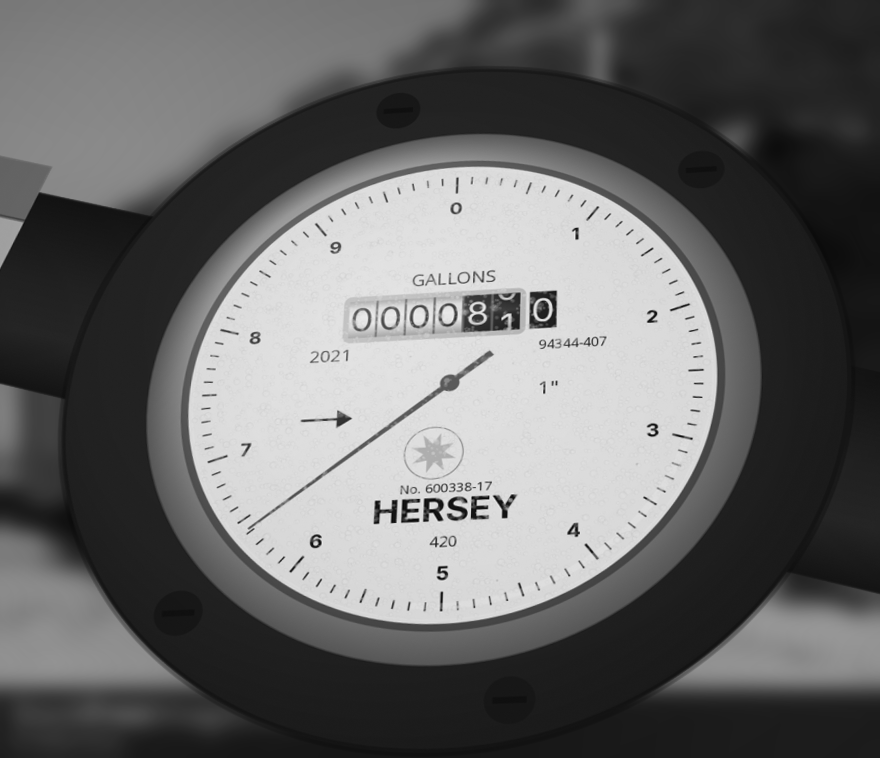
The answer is 806.4 gal
